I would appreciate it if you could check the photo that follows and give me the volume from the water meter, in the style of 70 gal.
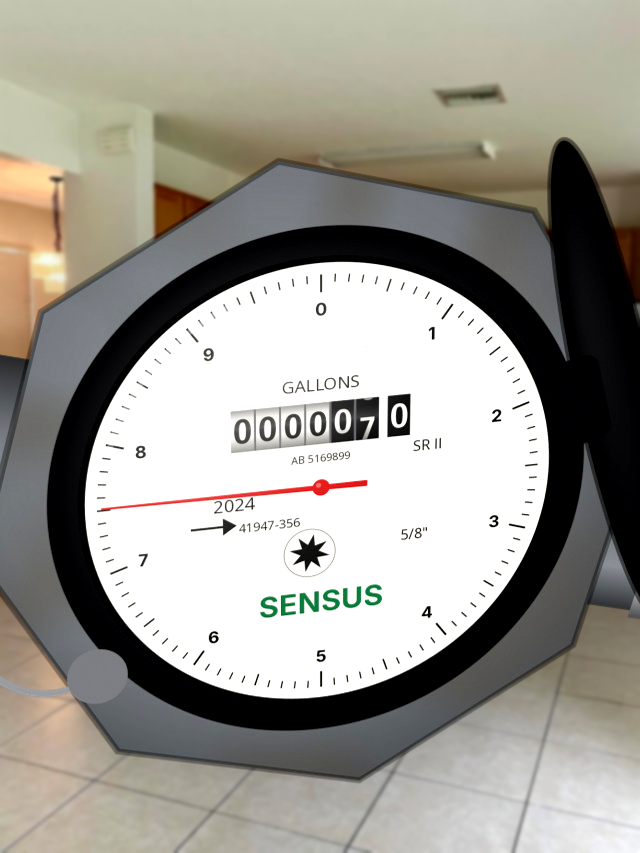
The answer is 67.5 gal
